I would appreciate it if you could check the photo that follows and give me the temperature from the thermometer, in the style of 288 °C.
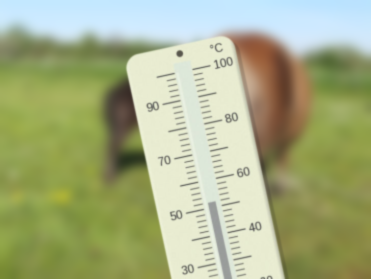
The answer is 52 °C
